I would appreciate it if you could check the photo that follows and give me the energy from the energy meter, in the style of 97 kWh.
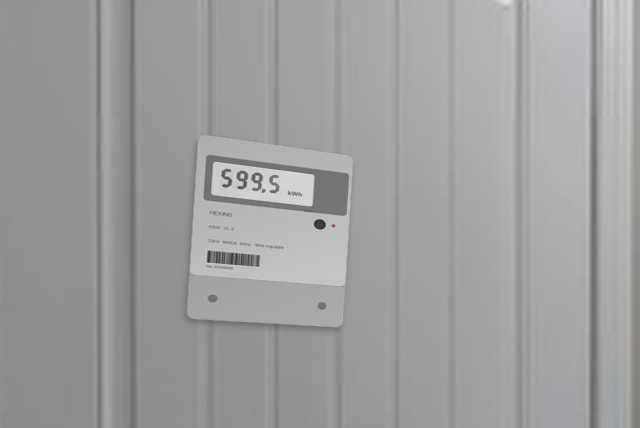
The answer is 599.5 kWh
